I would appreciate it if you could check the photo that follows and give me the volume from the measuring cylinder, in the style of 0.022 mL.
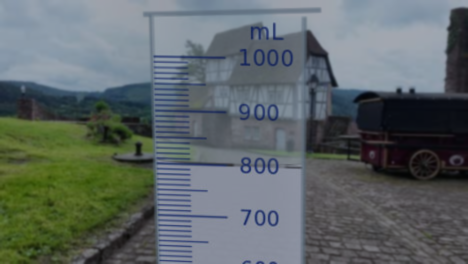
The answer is 800 mL
